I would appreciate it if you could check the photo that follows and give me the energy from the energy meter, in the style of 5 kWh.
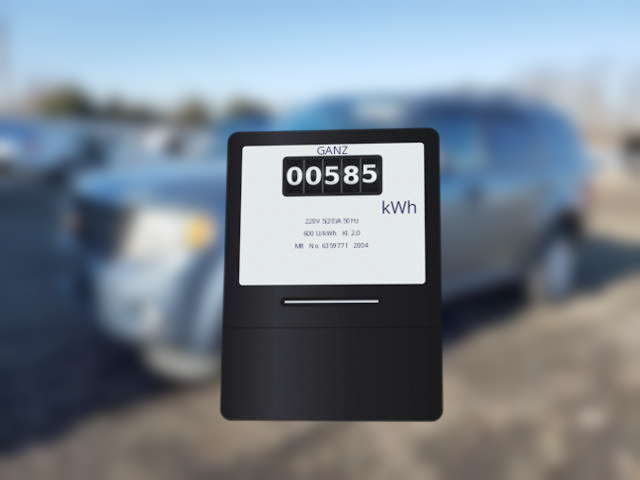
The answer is 585 kWh
